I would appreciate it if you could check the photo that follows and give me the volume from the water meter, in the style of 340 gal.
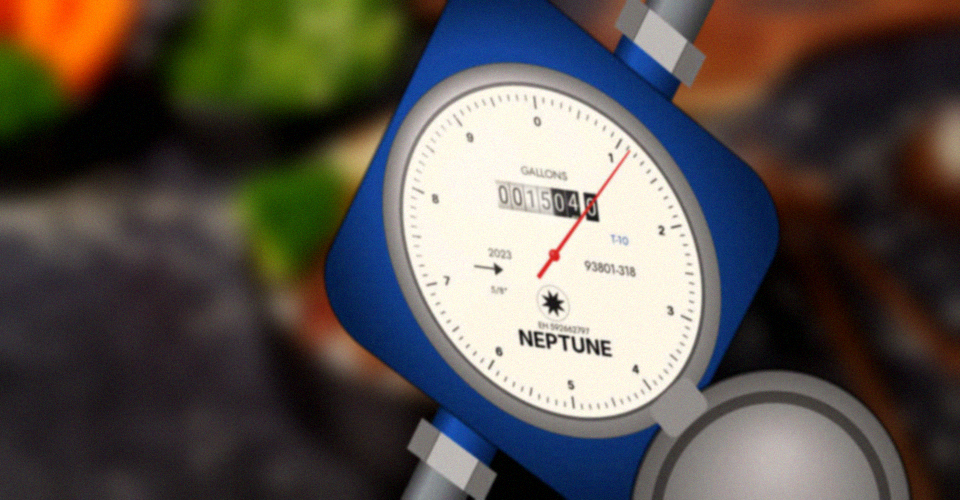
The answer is 15041.1 gal
